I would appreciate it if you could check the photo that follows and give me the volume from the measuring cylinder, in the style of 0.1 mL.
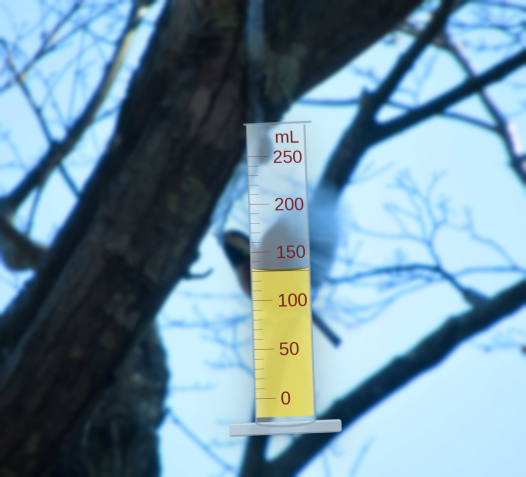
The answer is 130 mL
